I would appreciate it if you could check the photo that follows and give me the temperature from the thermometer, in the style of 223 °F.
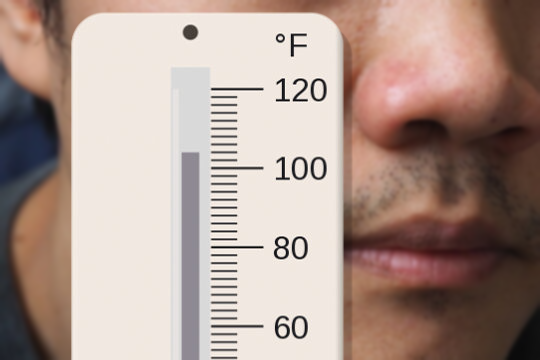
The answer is 104 °F
